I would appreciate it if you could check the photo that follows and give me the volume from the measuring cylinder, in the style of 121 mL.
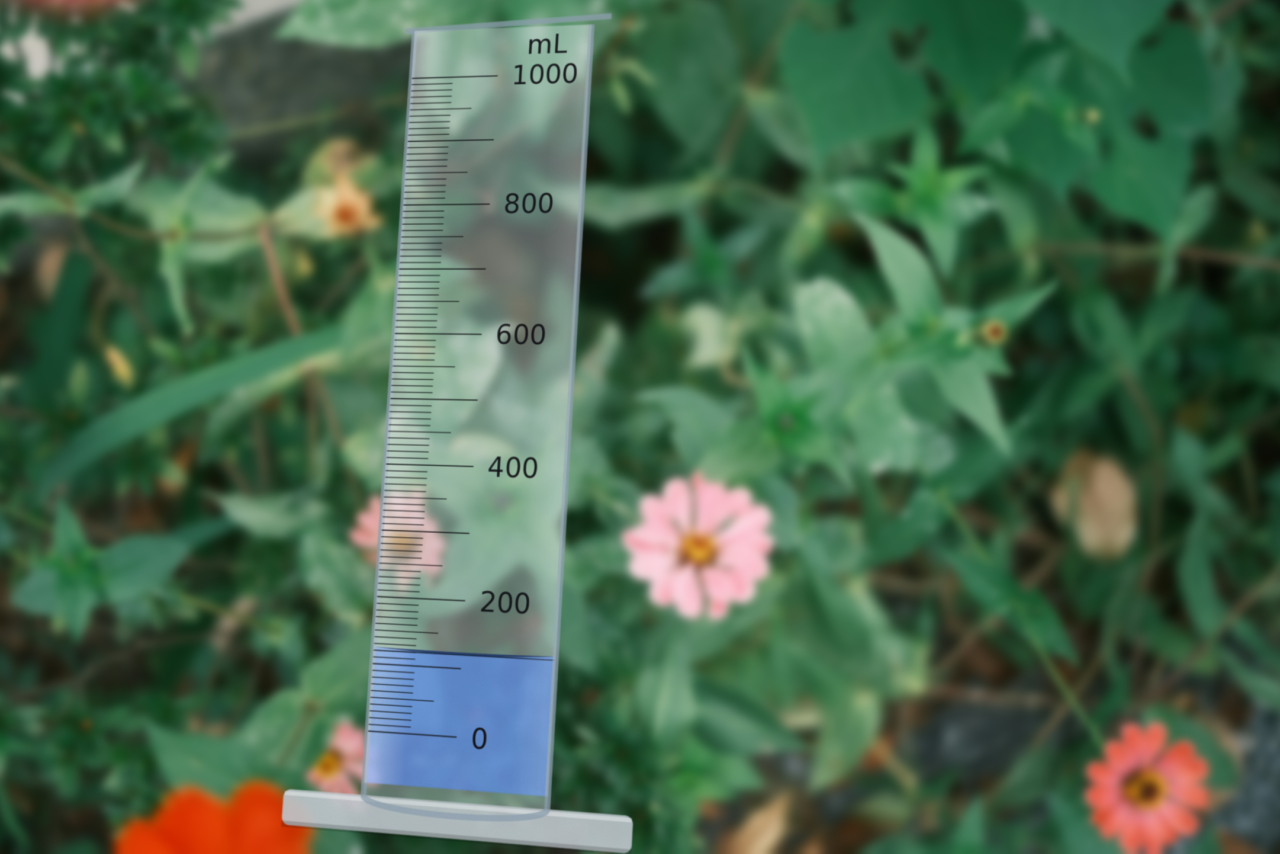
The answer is 120 mL
